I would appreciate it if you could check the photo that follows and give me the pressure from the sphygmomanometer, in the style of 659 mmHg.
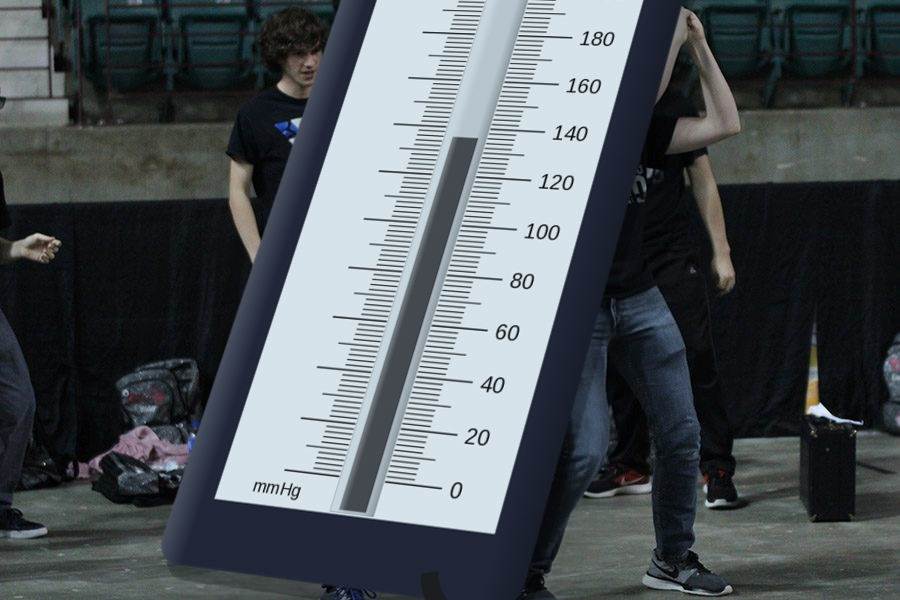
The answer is 136 mmHg
